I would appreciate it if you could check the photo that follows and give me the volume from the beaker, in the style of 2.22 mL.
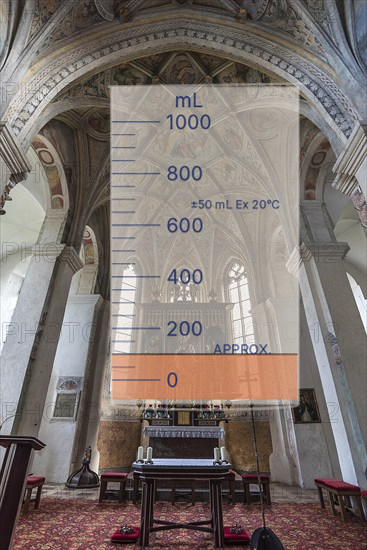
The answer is 100 mL
